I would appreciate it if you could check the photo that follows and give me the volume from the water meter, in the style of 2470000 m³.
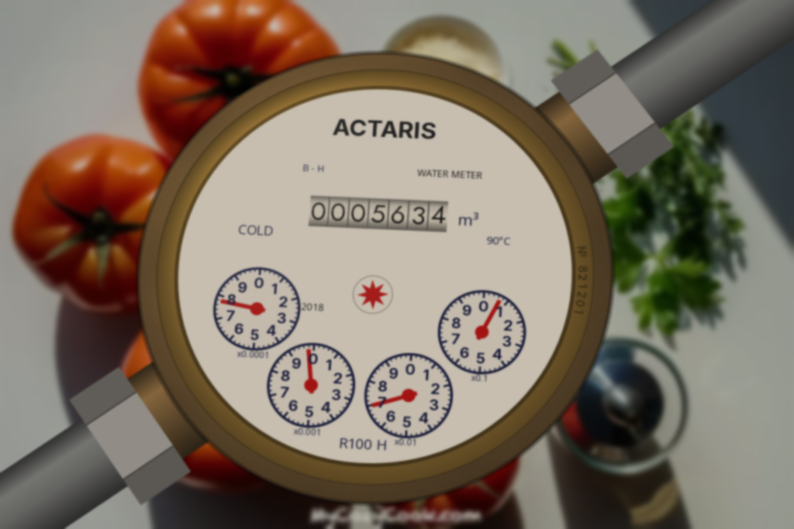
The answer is 5634.0697 m³
